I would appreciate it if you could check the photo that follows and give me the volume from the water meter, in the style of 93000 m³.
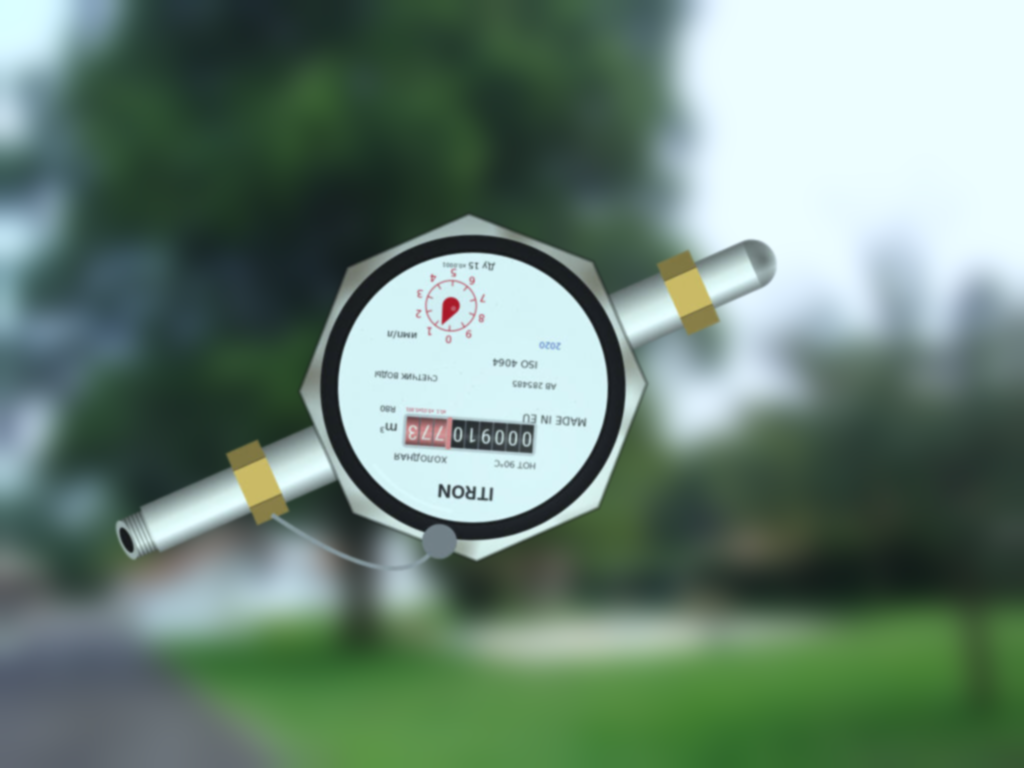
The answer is 910.7730 m³
